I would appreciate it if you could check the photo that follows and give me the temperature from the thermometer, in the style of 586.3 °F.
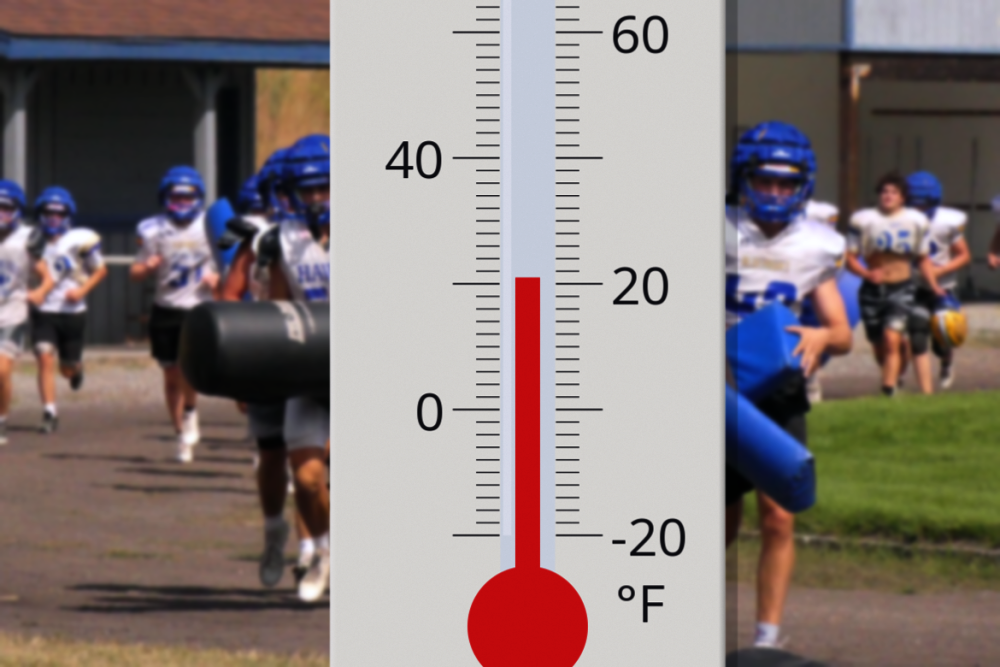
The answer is 21 °F
